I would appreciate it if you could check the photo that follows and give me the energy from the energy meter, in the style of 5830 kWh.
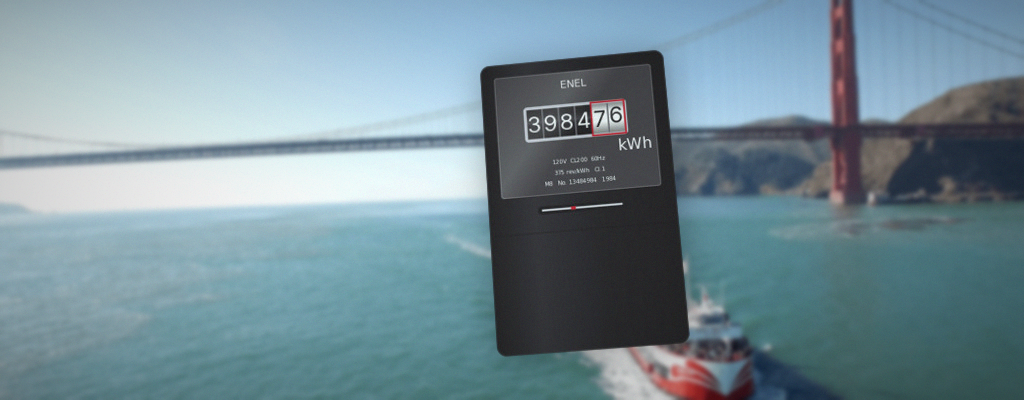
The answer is 3984.76 kWh
